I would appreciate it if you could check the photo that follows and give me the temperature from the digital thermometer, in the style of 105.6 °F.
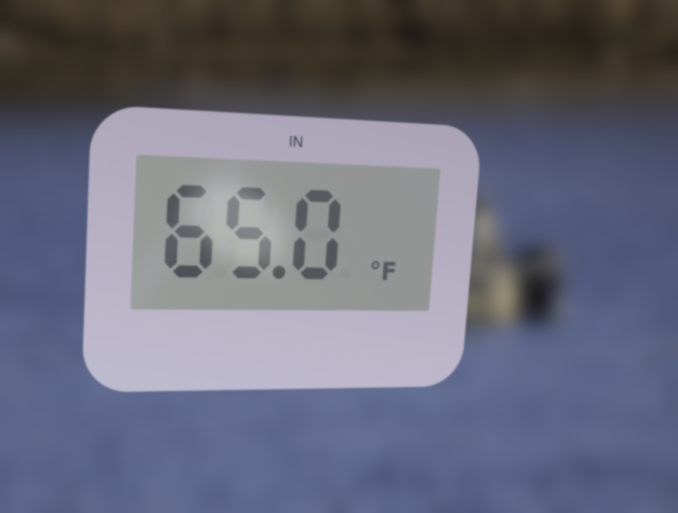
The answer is 65.0 °F
